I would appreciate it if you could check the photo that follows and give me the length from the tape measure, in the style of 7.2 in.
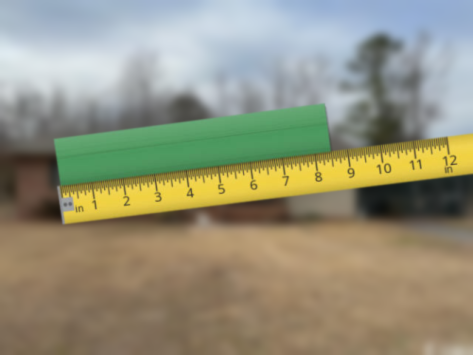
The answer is 8.5 in
